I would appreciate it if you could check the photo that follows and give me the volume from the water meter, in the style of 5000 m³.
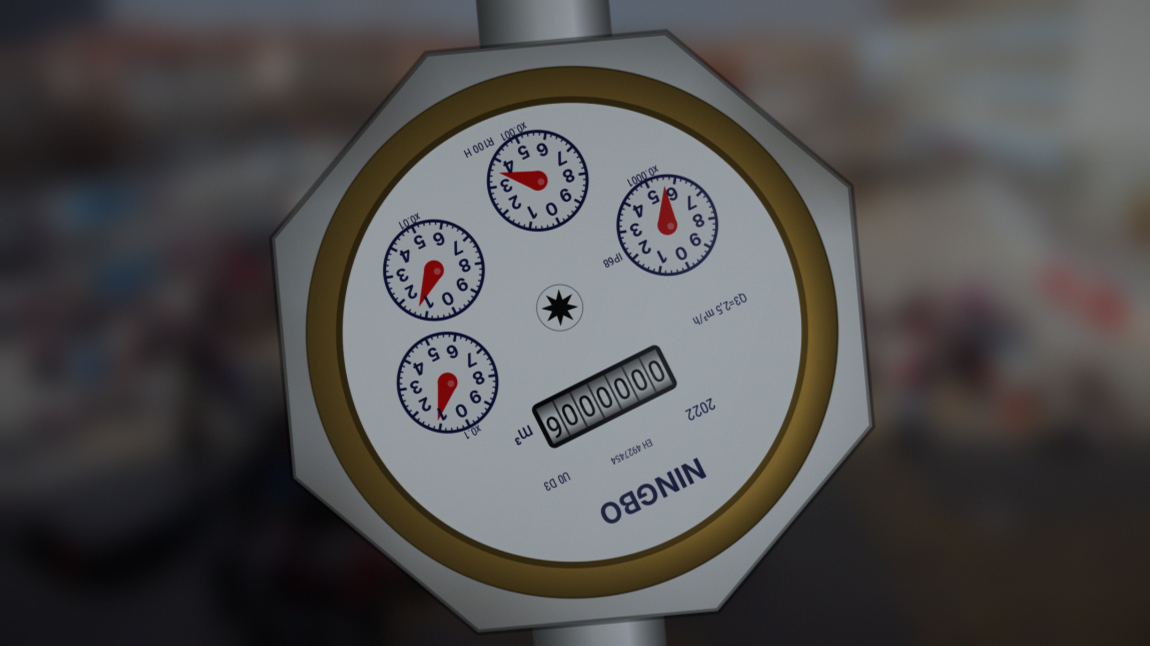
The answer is 6.1135 m³
